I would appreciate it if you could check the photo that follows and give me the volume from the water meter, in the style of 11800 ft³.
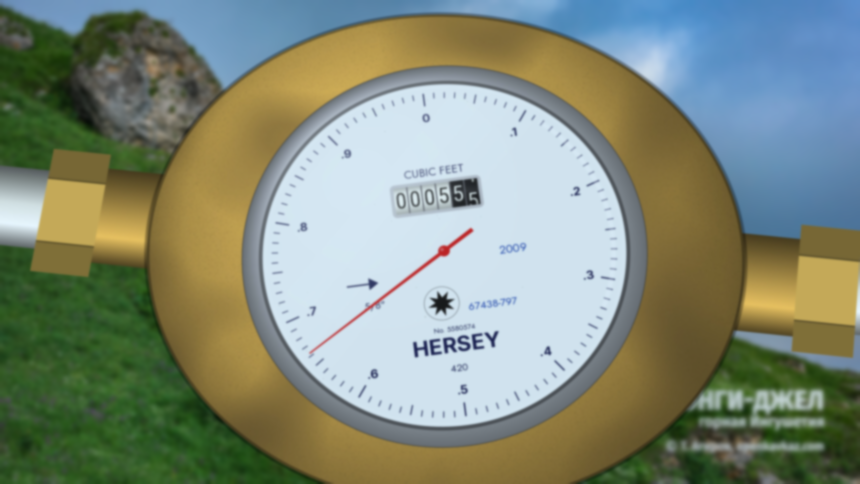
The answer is 554.66 ft³
